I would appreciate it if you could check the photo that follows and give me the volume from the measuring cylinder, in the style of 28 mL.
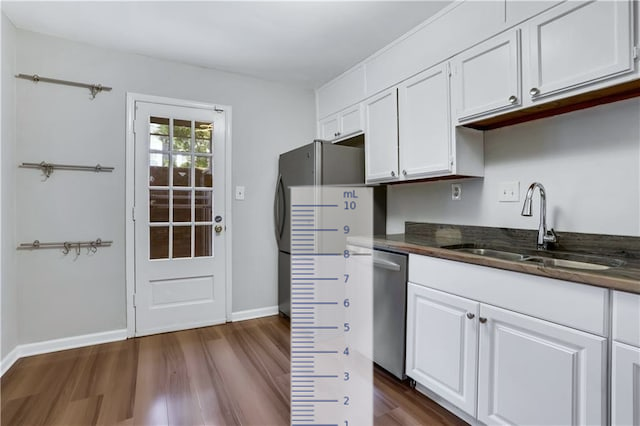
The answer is 8 mL
